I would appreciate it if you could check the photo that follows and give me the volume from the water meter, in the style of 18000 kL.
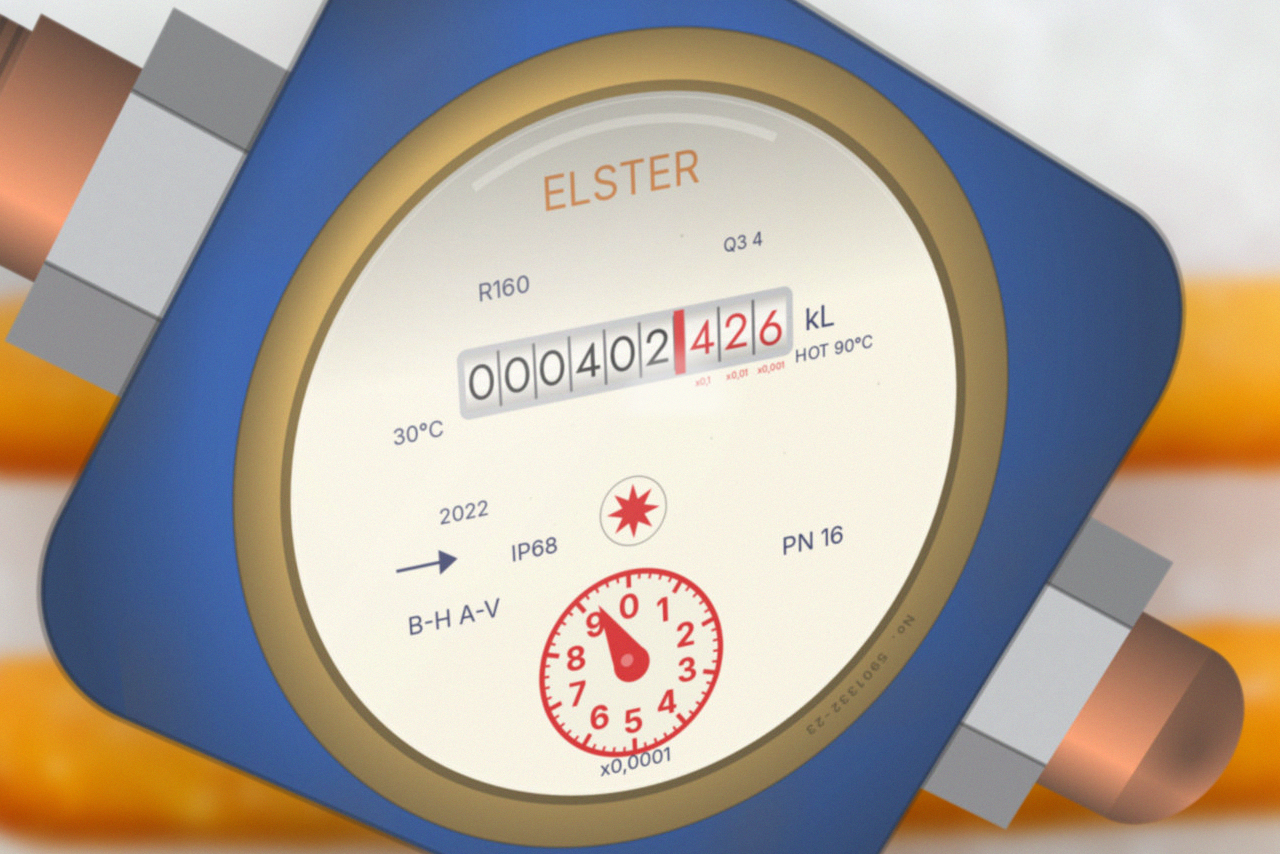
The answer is 402.4259 kL
